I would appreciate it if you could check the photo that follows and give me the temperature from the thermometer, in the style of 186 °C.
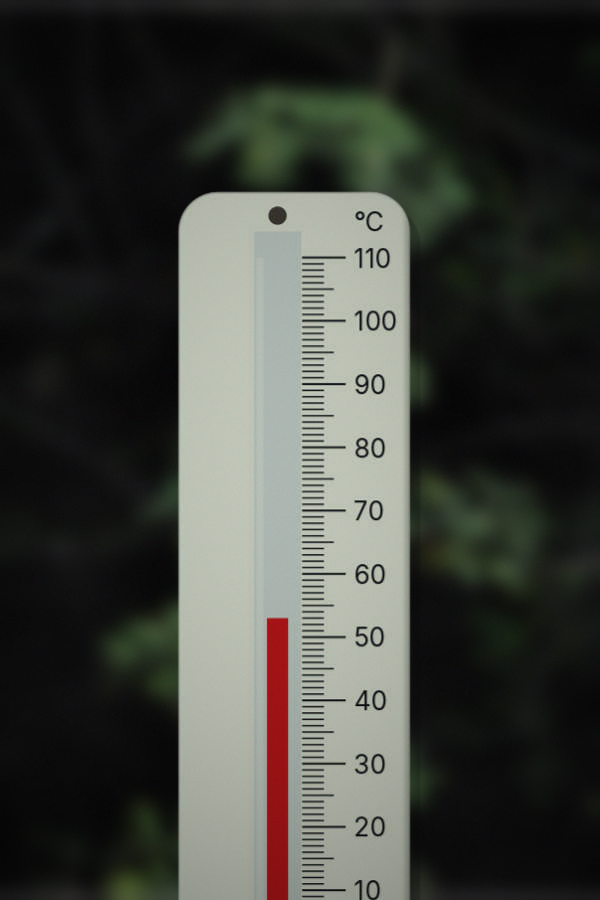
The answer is 53 °C
